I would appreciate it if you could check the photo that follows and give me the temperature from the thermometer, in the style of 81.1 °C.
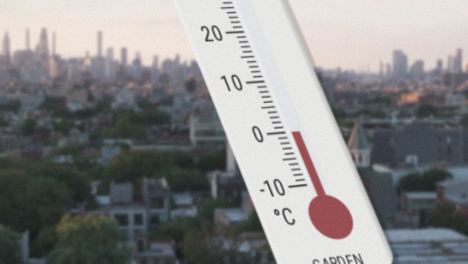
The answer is 0 °C
